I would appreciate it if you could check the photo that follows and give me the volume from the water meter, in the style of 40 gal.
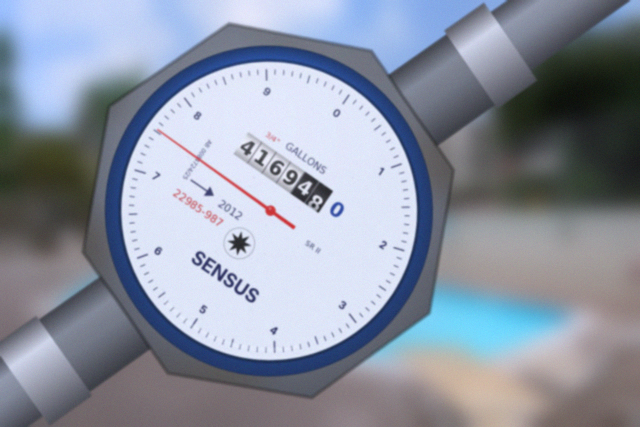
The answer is 4169477.5 gal
